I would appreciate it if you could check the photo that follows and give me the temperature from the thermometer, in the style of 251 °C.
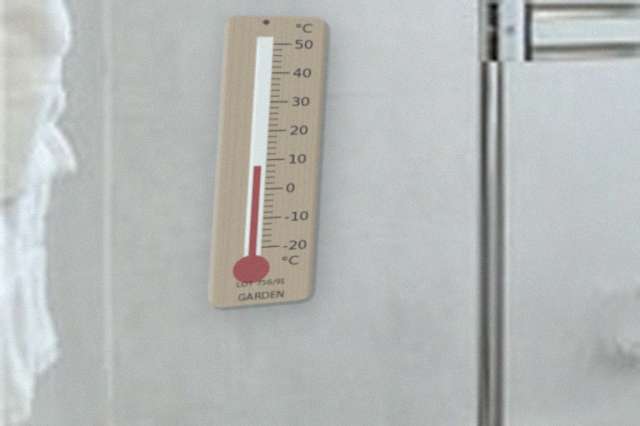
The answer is 8 °C
